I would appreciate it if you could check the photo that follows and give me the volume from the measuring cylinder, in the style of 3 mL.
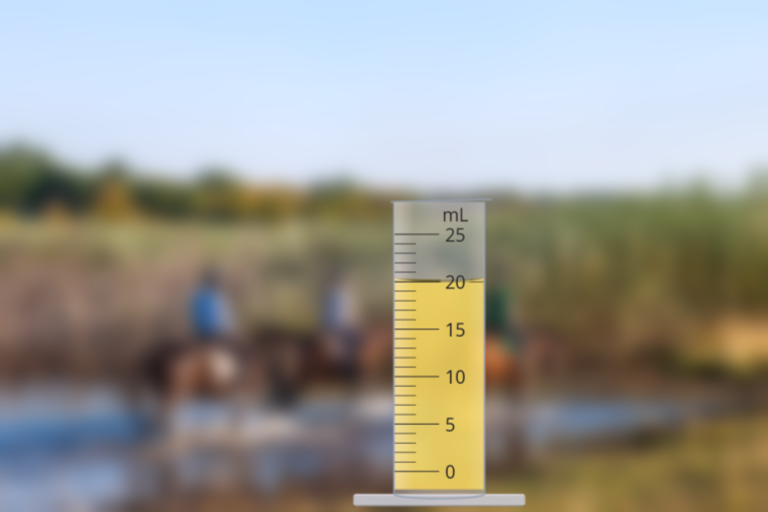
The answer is 20 mL
